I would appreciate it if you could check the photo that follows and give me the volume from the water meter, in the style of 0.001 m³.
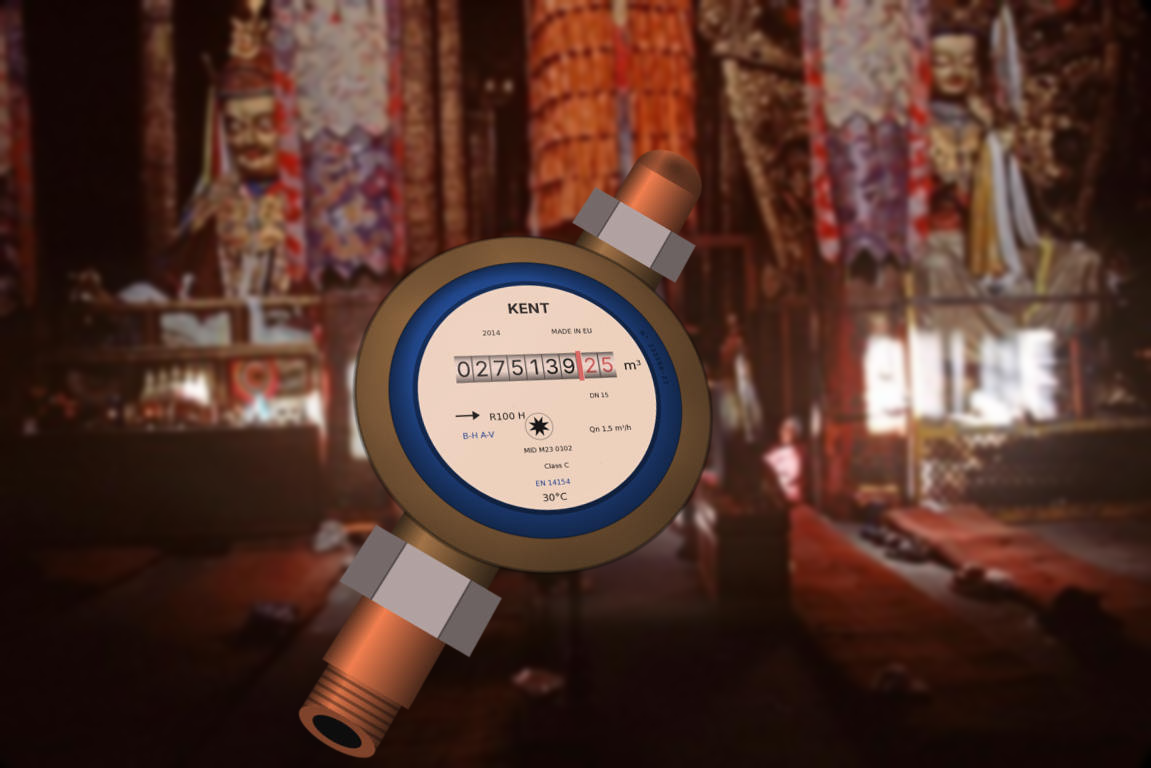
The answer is 275139.25 m³
